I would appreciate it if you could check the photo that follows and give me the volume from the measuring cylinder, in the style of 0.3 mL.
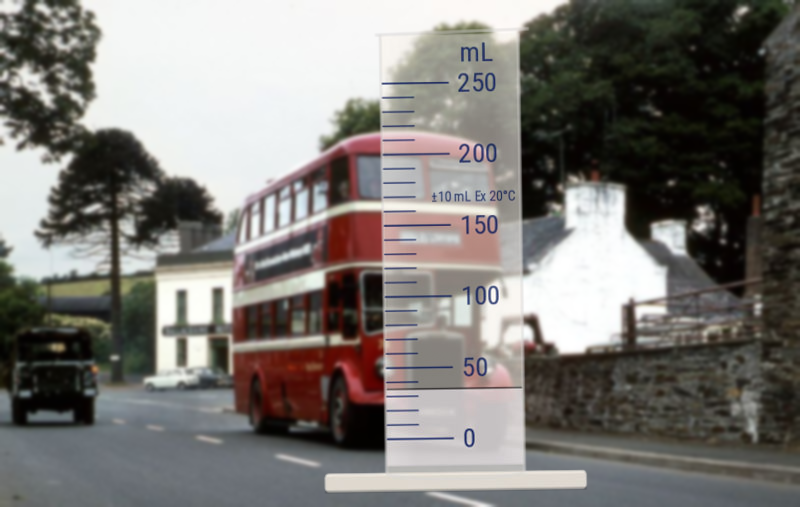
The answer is 35 mL
